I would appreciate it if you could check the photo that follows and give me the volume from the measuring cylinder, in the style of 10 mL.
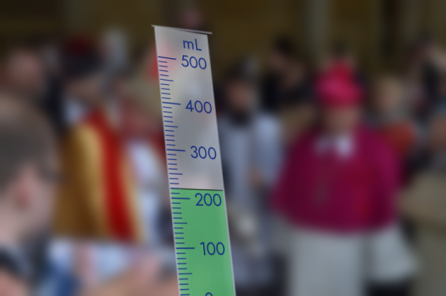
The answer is 220 mL
